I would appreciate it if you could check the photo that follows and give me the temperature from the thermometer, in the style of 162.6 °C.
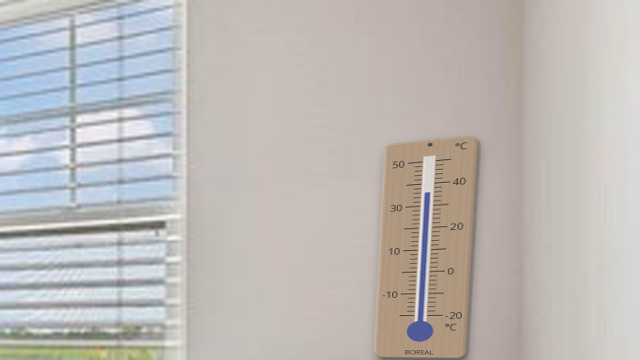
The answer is 36 °C
